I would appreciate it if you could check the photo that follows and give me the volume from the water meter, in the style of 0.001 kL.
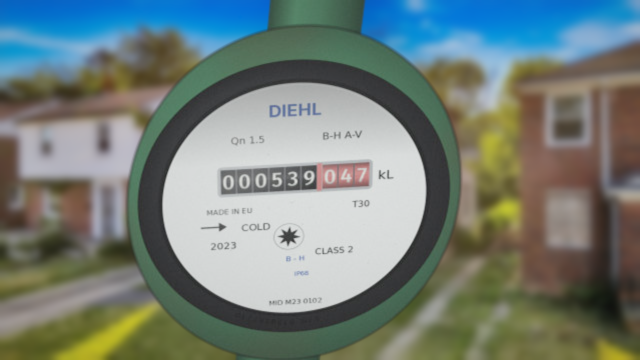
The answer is 539.047 kL
